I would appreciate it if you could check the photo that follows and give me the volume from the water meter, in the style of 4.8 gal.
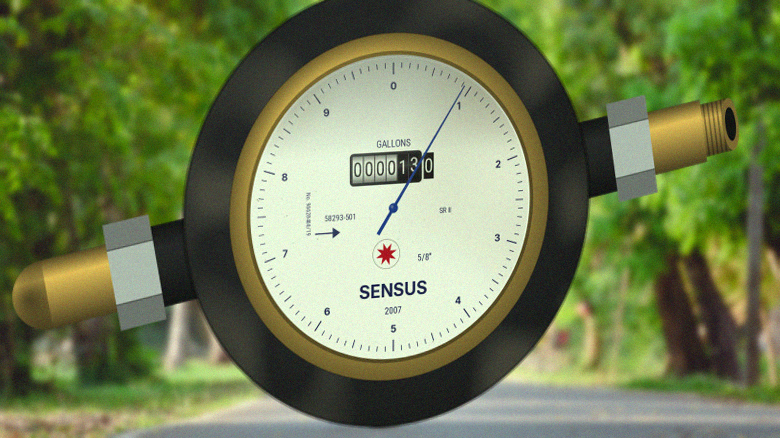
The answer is 130.9 gal
